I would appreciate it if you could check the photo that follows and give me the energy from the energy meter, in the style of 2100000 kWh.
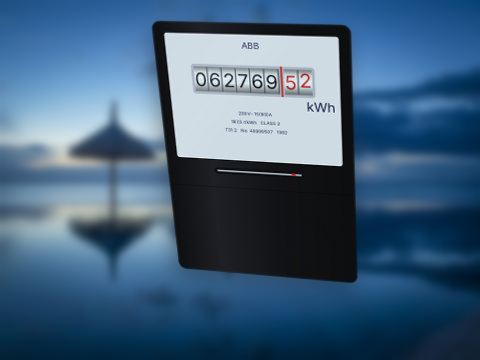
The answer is 62769.52 kWh
